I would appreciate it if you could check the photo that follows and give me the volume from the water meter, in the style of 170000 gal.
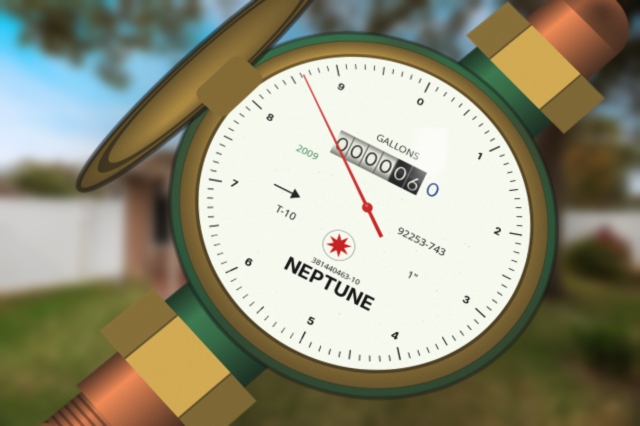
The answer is 58.6 gal
